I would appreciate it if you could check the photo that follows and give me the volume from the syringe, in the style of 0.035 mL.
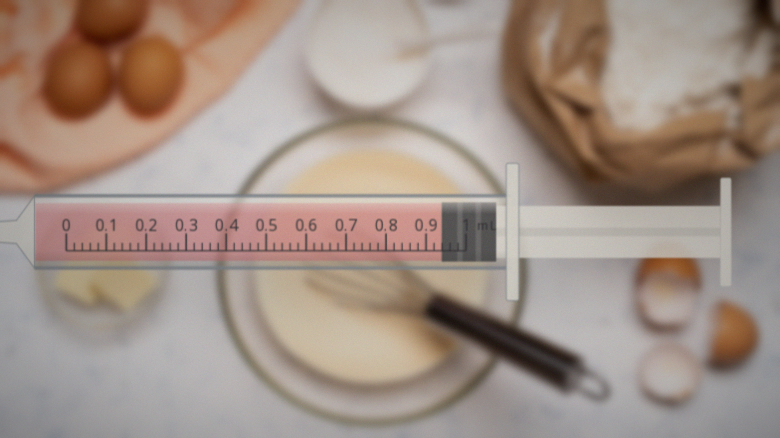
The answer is 0.94 mL
